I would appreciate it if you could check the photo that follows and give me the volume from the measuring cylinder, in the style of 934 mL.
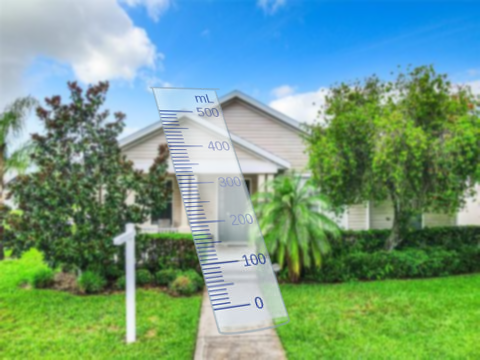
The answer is 100 mL
